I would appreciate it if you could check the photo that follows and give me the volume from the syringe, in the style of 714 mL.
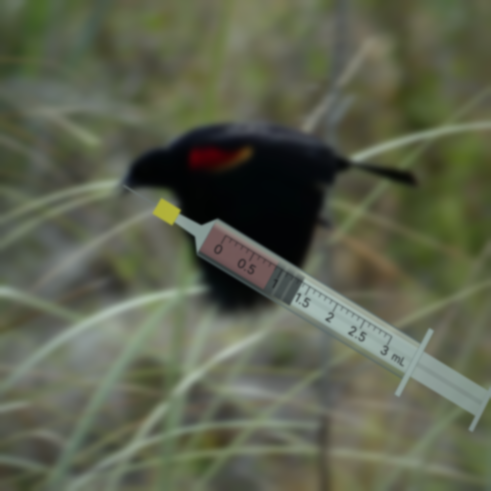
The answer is 0.9 mL
